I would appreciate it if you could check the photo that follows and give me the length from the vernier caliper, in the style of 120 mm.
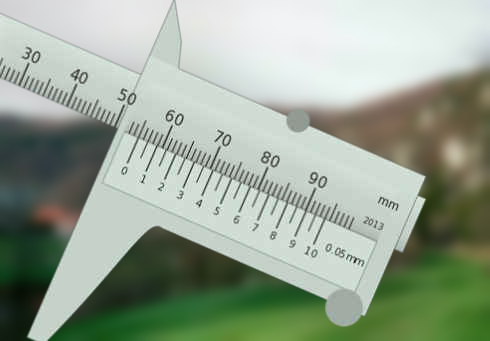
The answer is 55.0 mm
